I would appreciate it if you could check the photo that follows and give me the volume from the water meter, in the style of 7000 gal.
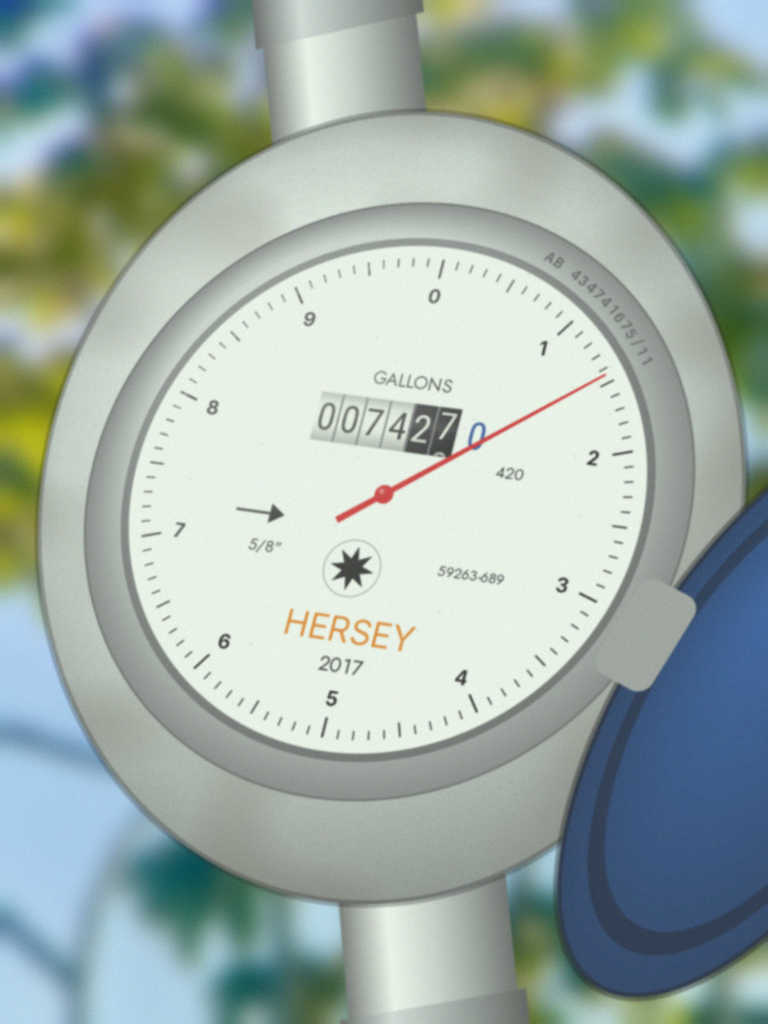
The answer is 74271.4 gal
